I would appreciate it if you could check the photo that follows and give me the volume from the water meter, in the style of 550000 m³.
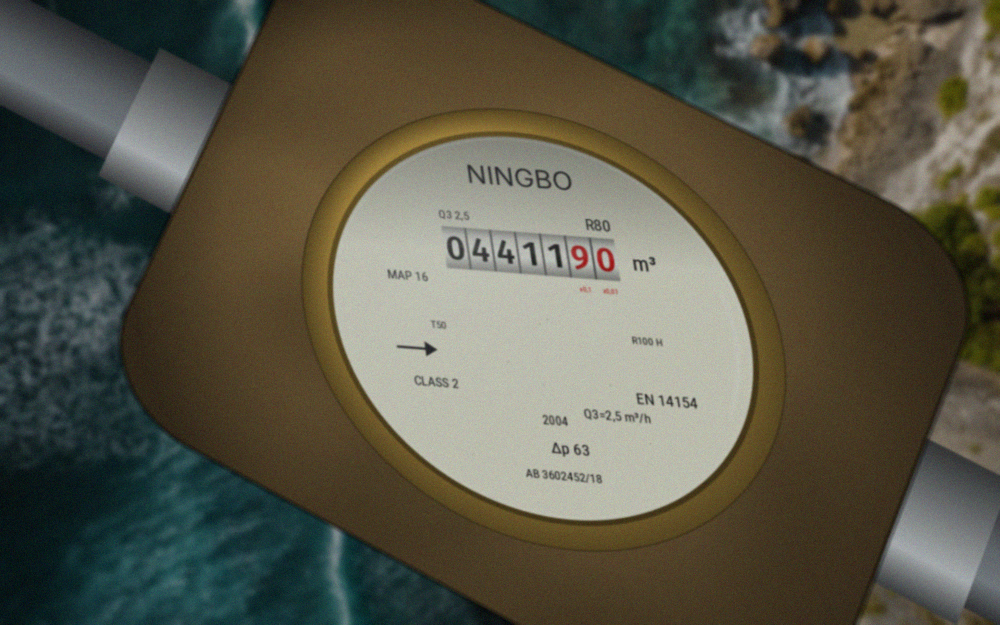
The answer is 4411.90 m³
